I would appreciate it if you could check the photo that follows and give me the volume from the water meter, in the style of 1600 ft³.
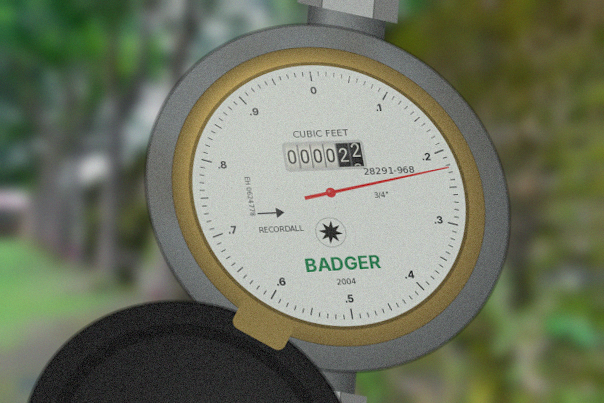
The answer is 22.22 ft³
